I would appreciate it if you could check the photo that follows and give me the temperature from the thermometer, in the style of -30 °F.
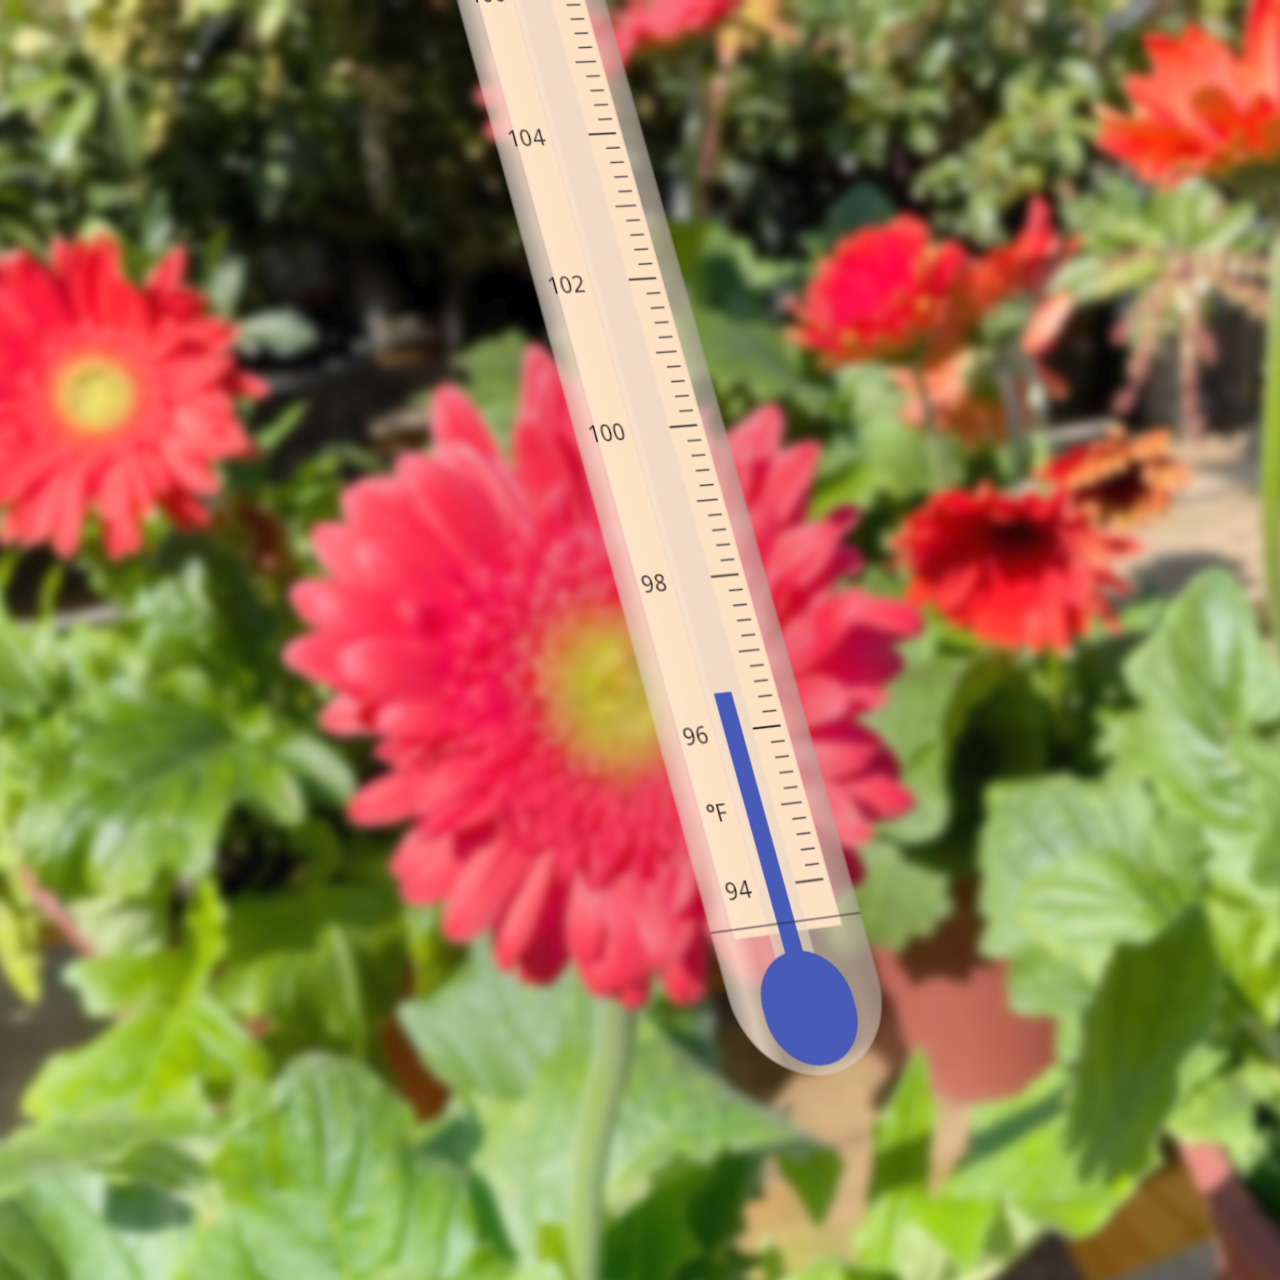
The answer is 96.5 °F
